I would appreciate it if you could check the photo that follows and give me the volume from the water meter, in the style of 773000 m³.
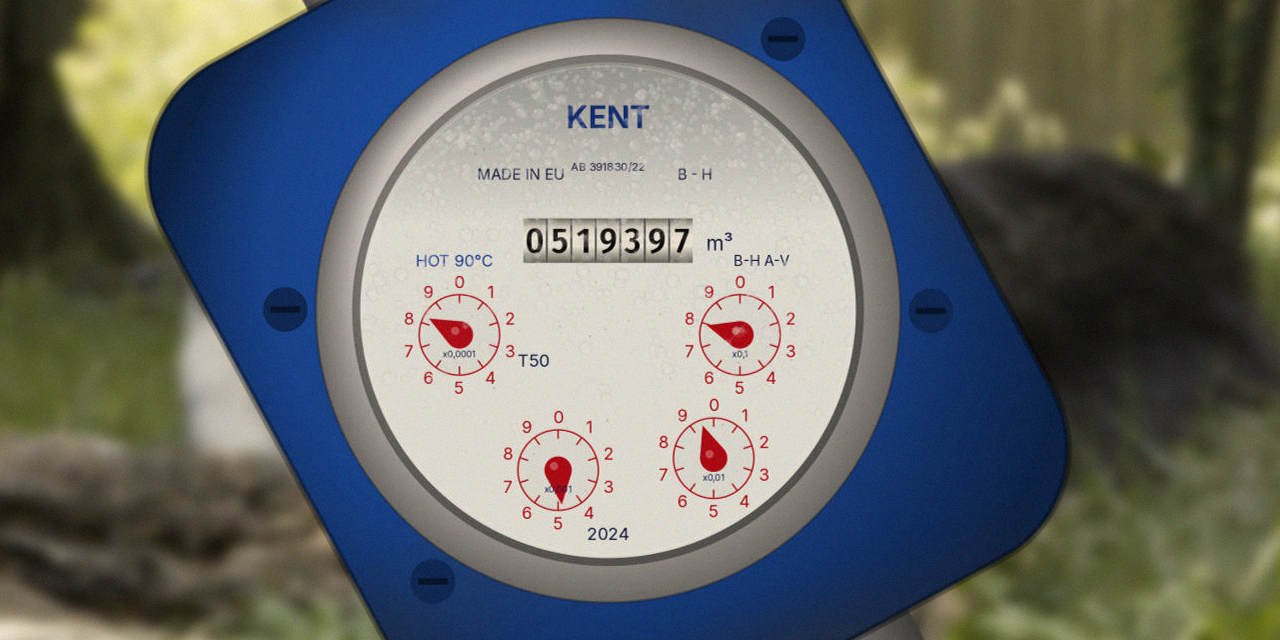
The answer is 519397.7948 m³
